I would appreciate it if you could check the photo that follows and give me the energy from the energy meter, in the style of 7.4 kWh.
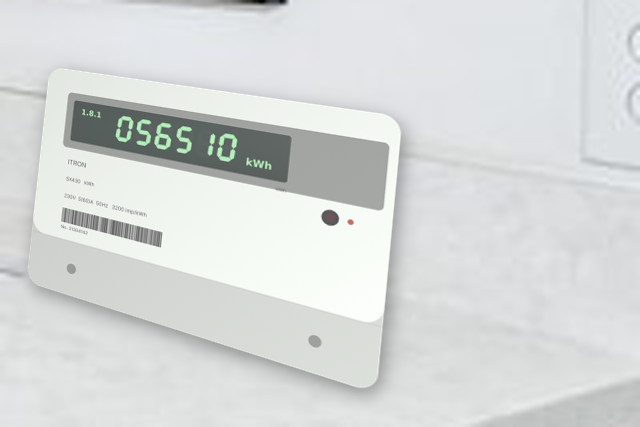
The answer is 56510 kWh
